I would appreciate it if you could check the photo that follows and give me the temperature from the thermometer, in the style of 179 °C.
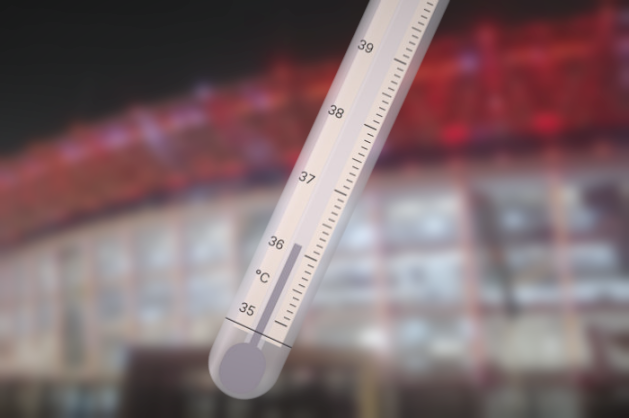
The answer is 36.1 °C
